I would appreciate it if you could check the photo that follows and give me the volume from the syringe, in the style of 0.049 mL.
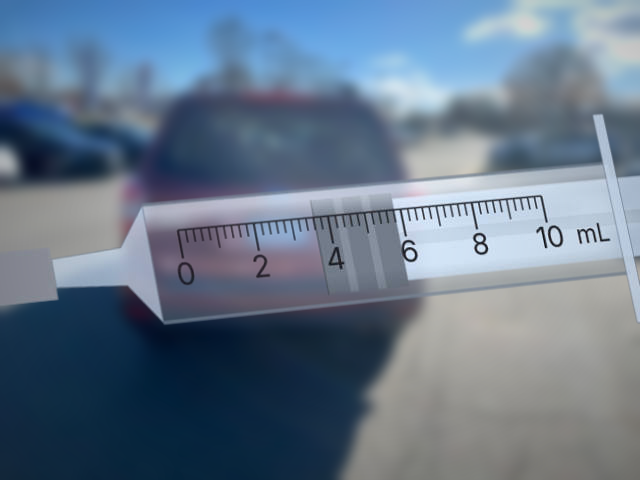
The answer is 3.6 mL
